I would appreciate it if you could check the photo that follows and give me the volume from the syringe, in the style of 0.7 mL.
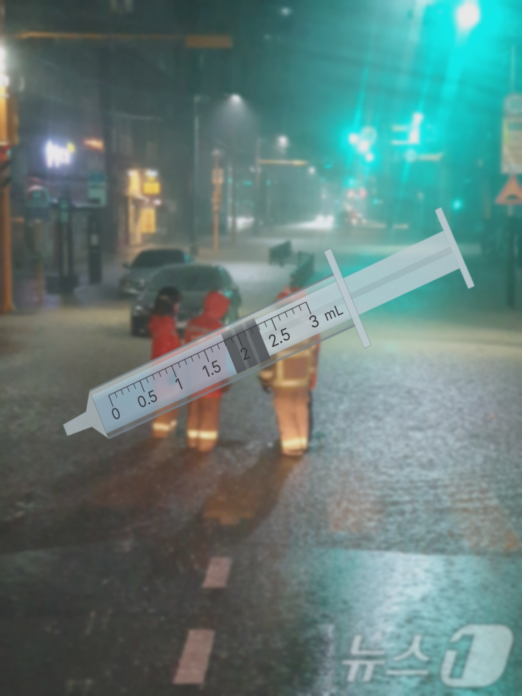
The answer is 1.8 mL
